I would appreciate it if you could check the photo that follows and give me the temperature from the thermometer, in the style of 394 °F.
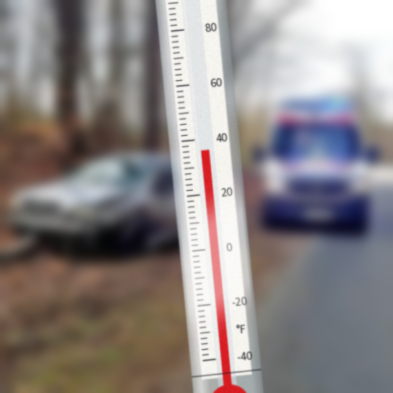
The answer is 36 °F
